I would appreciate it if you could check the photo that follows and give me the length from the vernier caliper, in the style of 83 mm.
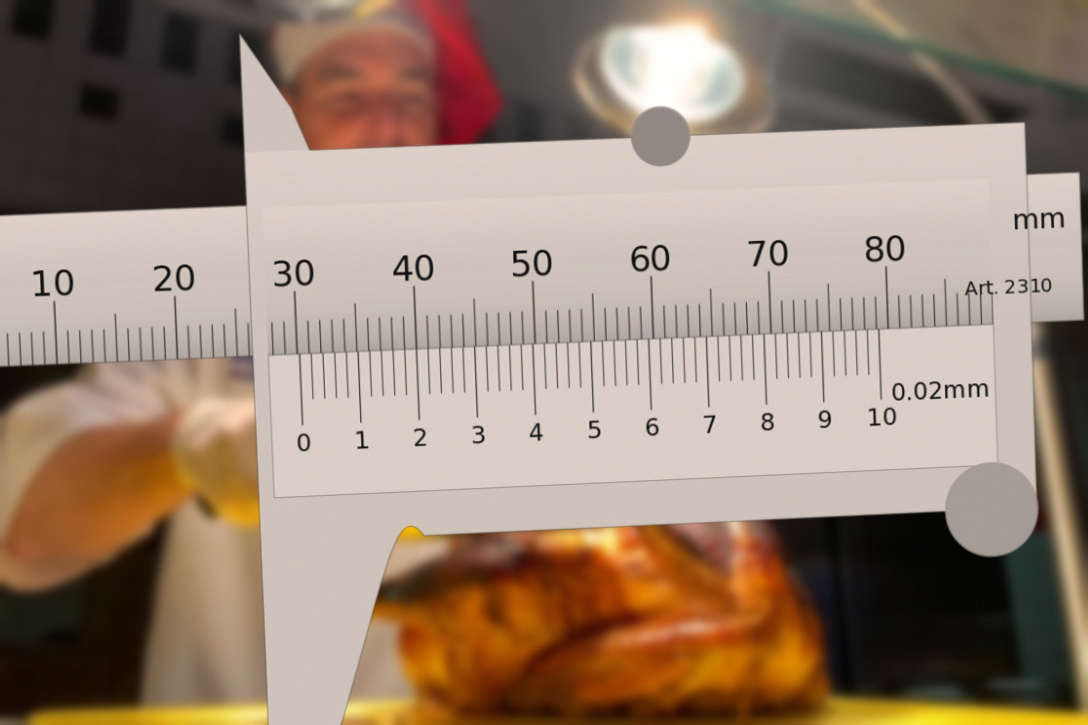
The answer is 30.2 mm
